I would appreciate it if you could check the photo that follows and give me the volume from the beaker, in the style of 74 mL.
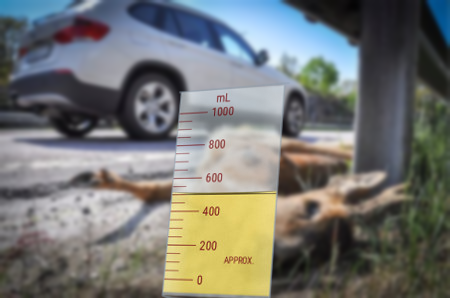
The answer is 500 mL
